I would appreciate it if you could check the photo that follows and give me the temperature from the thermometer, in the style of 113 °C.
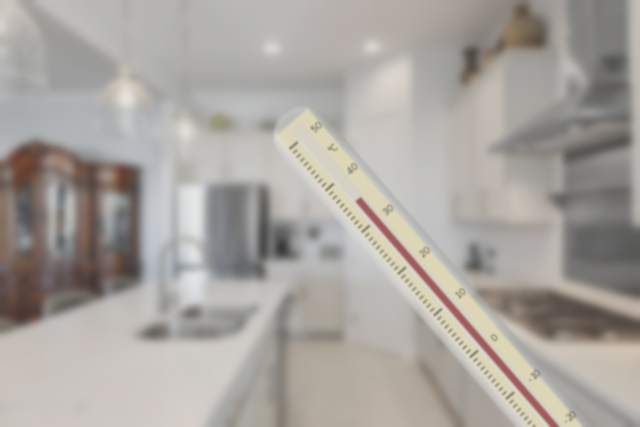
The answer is 35 °C
